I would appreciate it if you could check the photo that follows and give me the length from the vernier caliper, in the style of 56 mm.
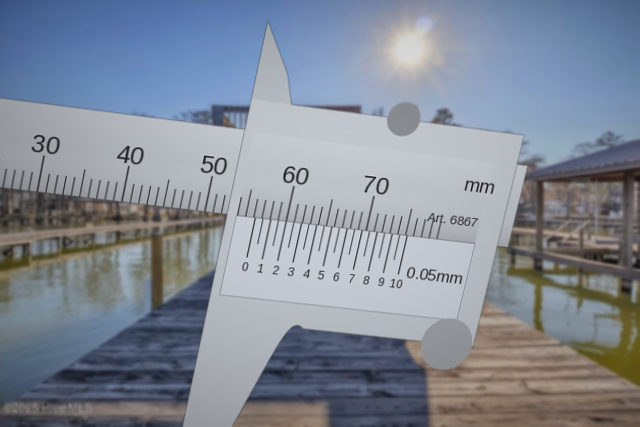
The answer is 56.2 mm
